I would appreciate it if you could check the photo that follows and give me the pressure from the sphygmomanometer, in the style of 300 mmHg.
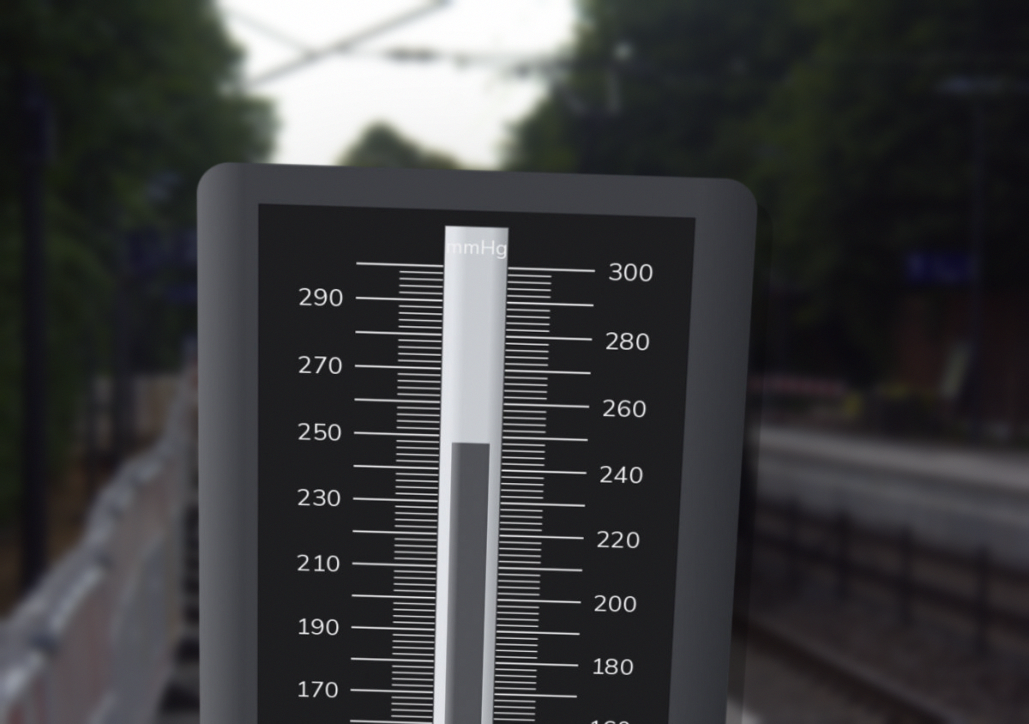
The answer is 248 mmHg
